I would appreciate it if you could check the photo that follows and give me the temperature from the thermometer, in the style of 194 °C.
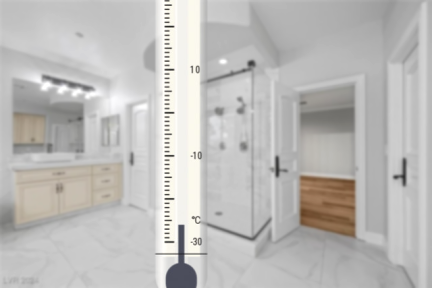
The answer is -26 °C
